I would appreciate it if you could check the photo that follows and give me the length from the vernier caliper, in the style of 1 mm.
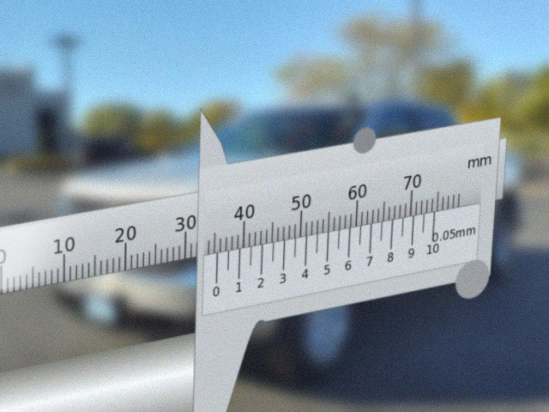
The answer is 35.5 mm
